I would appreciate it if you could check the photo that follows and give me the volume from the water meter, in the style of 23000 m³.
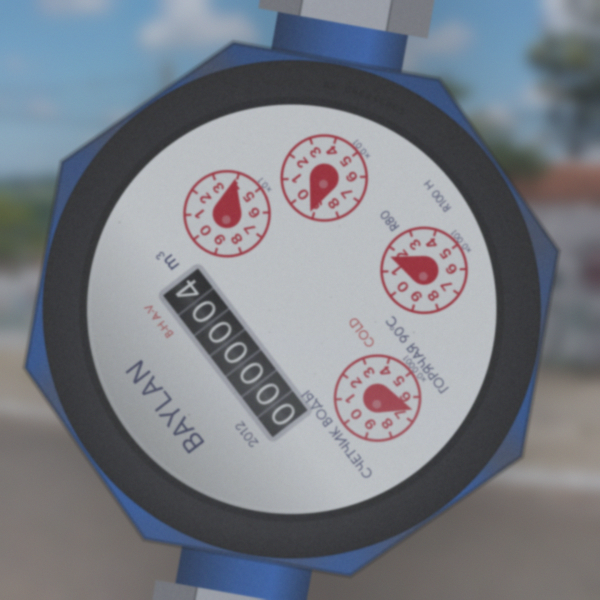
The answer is 4.3916 m³
